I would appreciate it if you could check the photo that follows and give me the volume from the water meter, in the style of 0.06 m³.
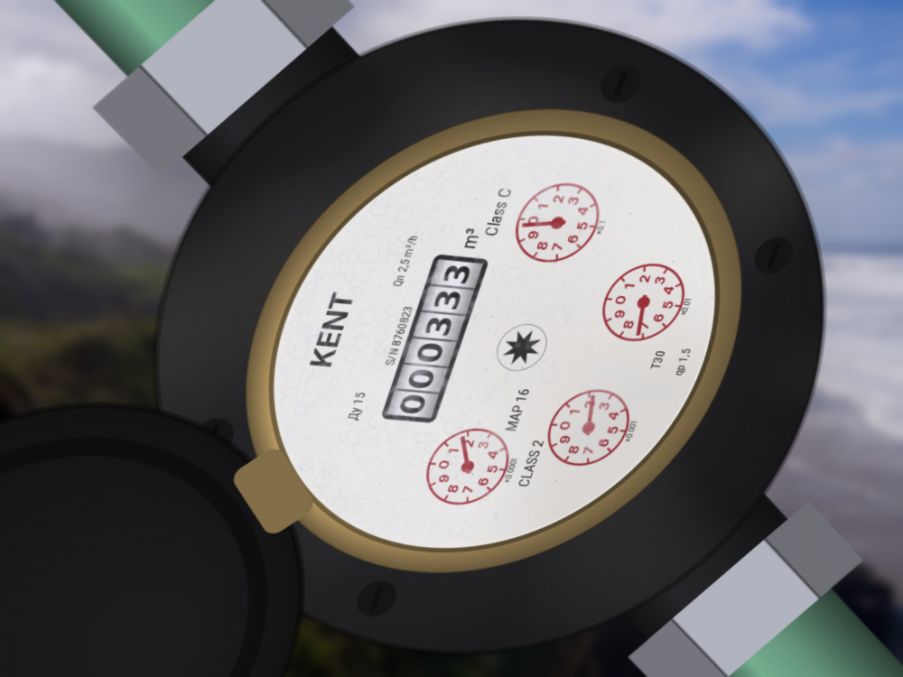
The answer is 332.9721 m³
